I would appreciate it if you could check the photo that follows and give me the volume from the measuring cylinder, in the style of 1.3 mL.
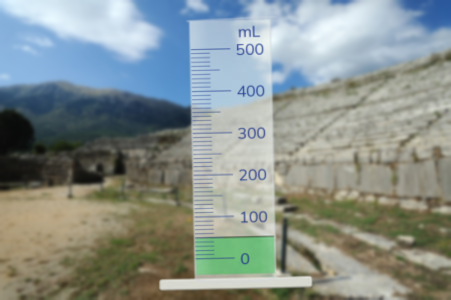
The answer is 50 mL
